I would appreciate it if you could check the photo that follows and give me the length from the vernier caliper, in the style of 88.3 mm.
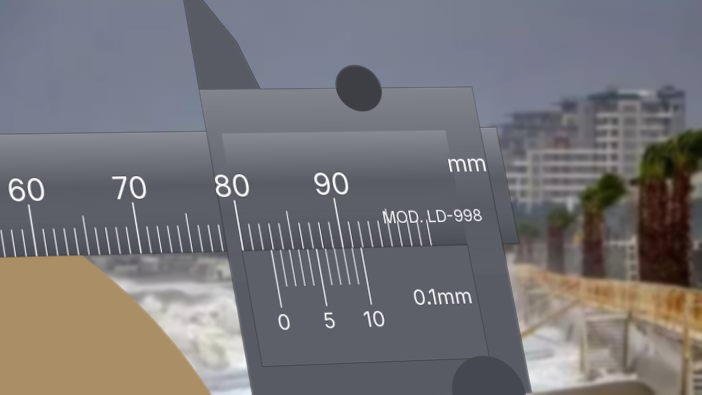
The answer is 82.8 mm
